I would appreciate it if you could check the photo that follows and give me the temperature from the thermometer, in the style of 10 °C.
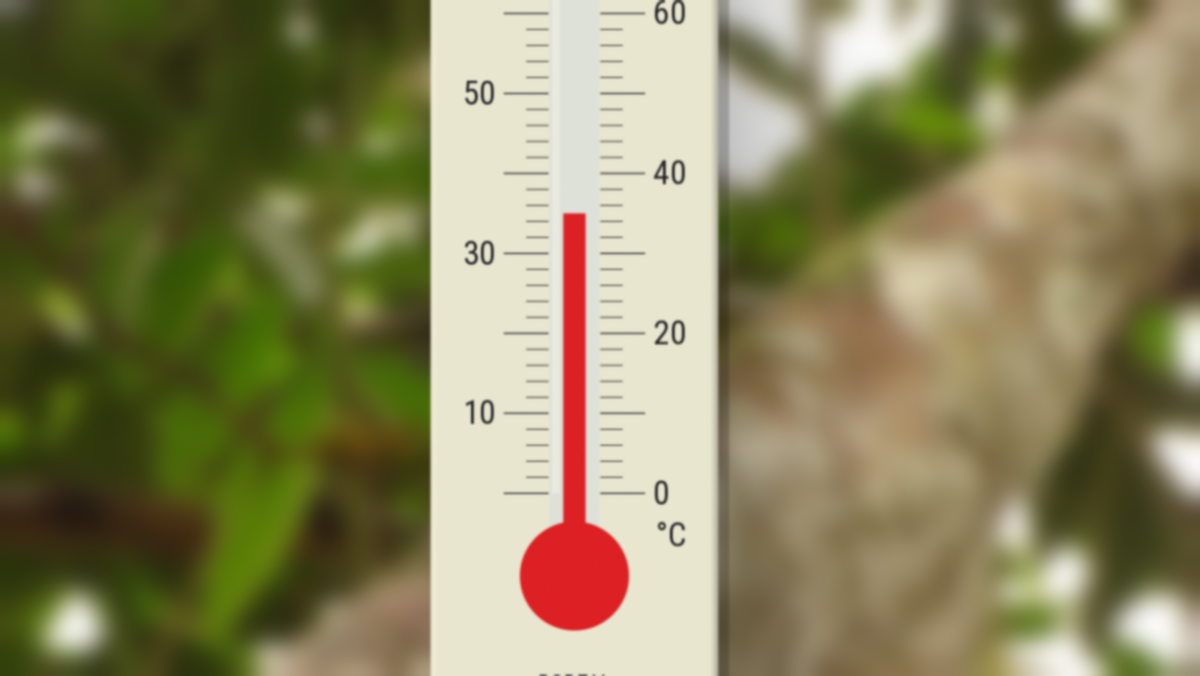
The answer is 35 °C
